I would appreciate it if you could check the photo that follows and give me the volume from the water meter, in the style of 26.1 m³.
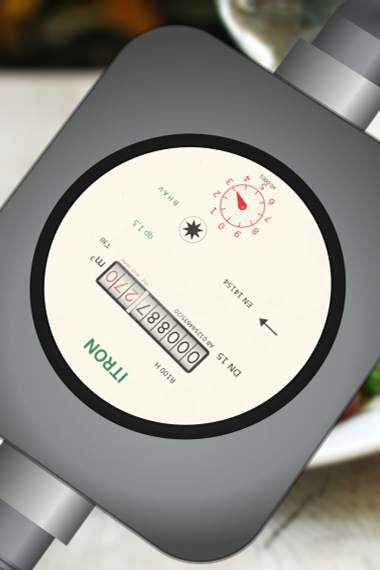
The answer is 887.2703 m³
